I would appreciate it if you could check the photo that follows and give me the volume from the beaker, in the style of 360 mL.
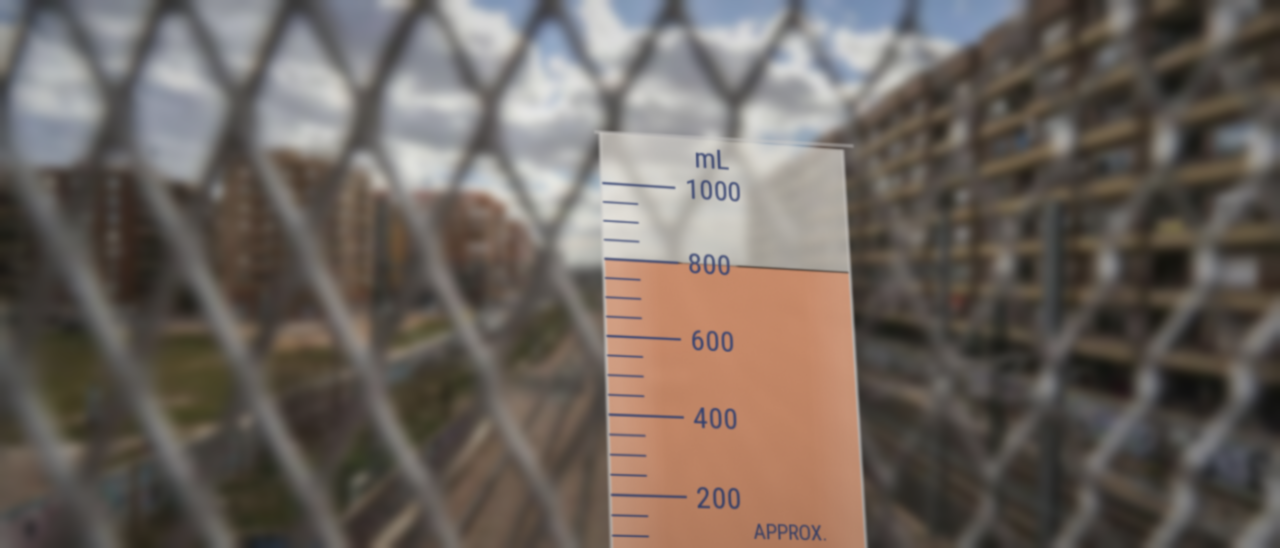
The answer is 800 mL
